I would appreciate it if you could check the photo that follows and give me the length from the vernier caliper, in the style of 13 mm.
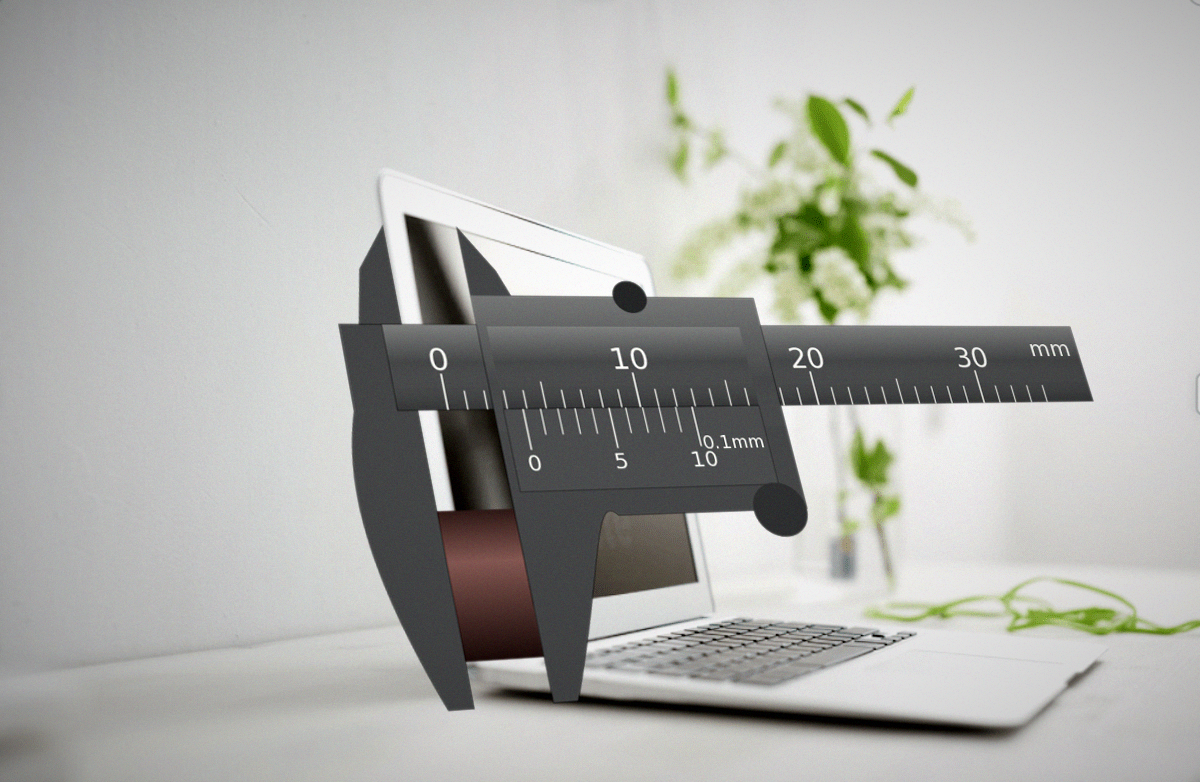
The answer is 3.8 mm
